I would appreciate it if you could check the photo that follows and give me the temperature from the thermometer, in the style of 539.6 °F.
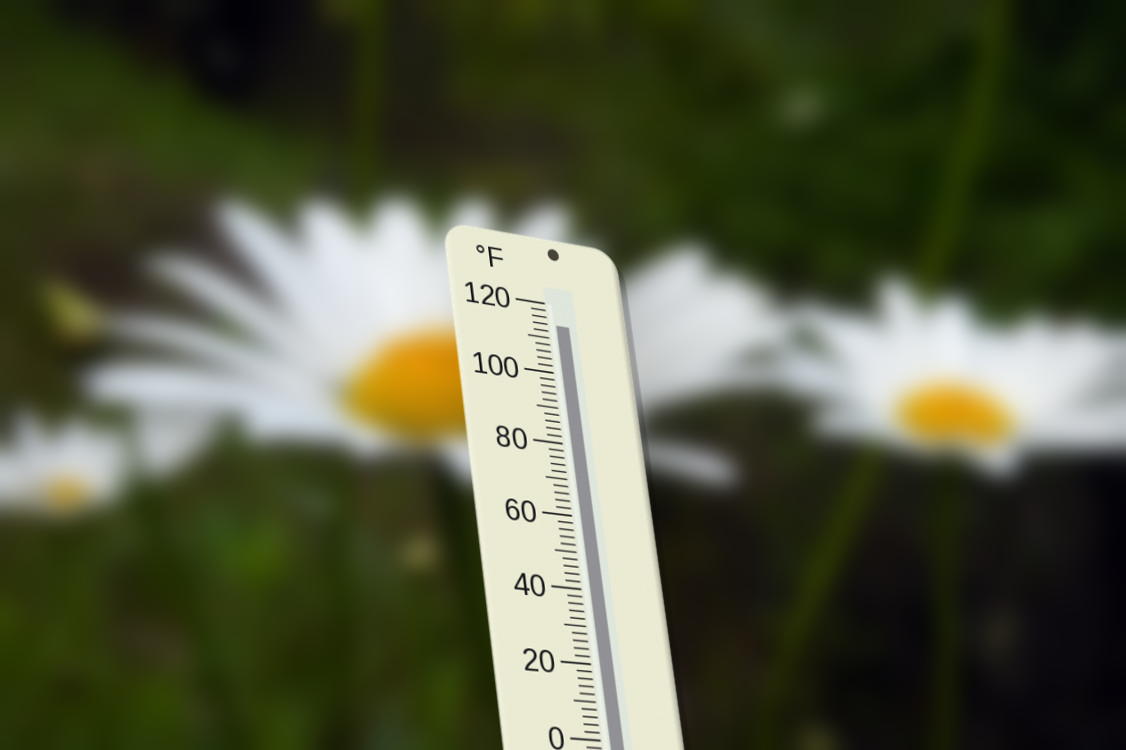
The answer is 114 °F
